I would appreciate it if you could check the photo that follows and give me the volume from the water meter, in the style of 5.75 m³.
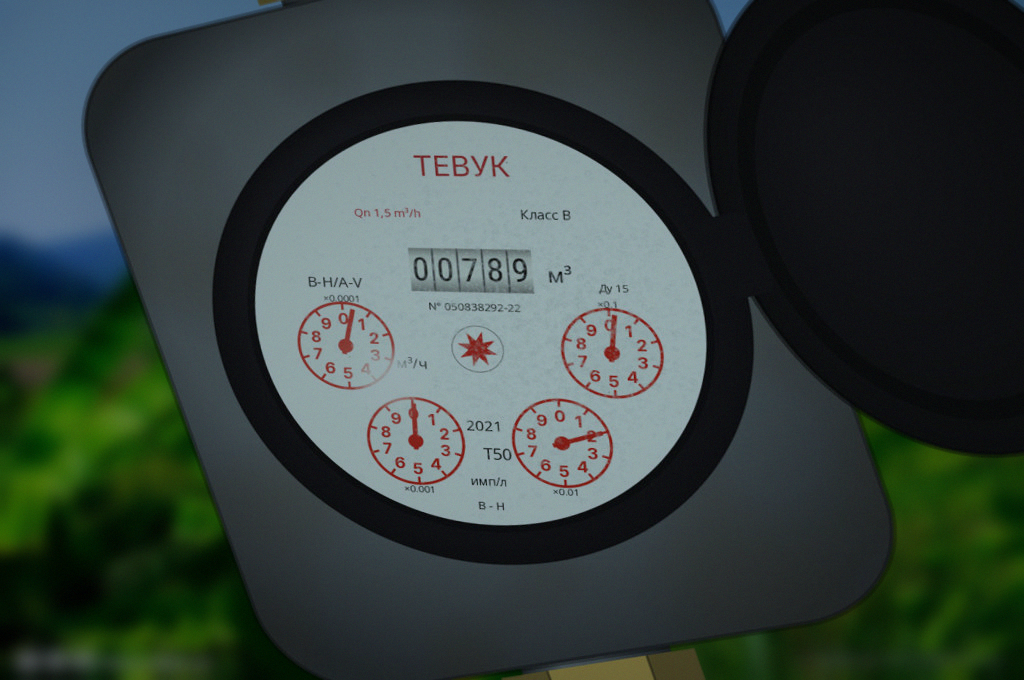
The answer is 789.0200 m³
